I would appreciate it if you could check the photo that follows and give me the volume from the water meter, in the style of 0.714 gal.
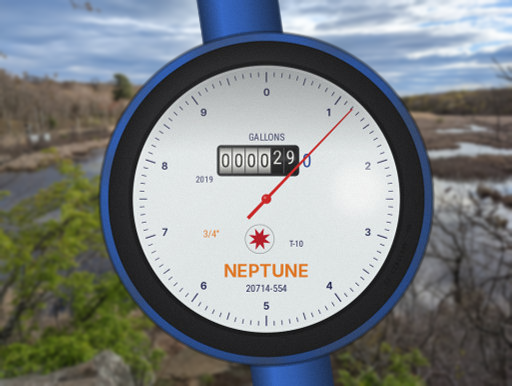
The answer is 291.2 gal
